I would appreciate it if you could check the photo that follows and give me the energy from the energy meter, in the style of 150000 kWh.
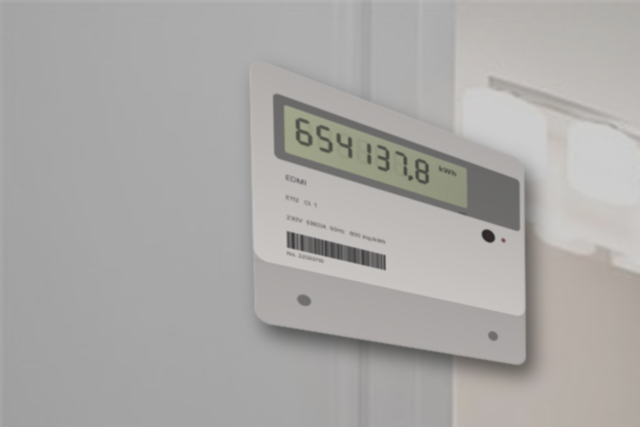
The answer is 654137.8 kWh
